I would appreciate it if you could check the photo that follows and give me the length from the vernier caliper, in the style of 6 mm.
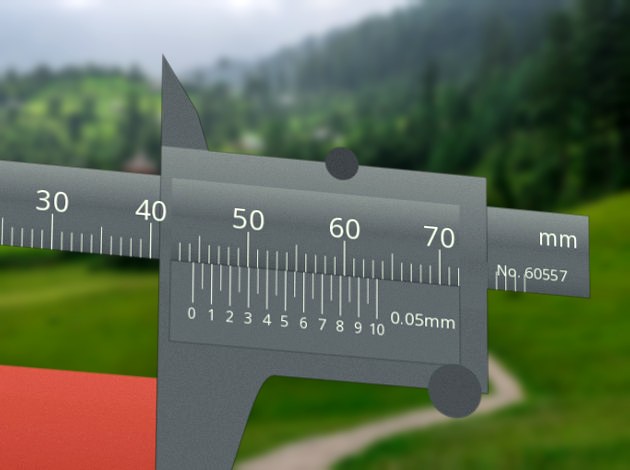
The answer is 44.4 mm
